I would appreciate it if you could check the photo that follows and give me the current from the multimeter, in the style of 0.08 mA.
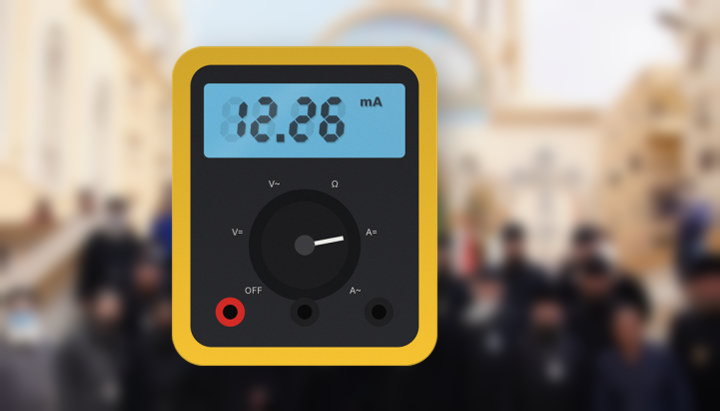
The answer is 12.26 mA
